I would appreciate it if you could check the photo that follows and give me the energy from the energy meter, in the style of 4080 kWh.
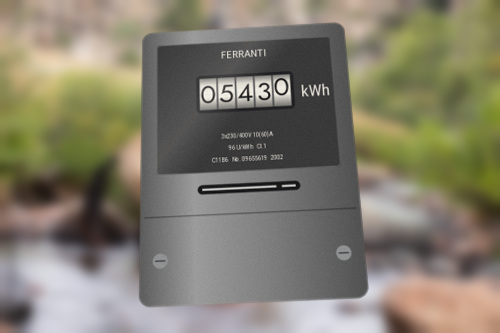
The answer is 5430 kWh
